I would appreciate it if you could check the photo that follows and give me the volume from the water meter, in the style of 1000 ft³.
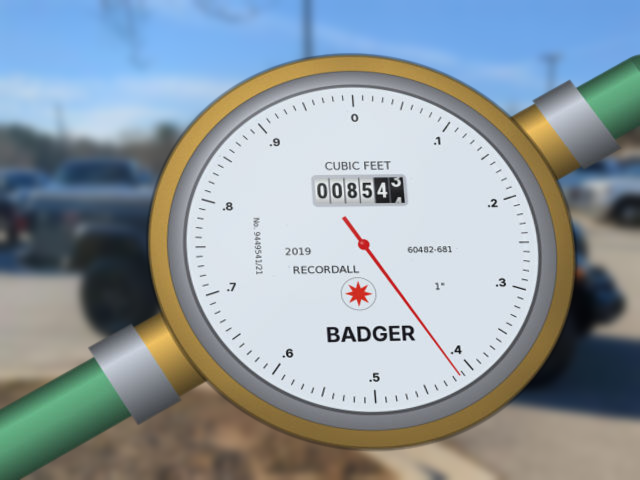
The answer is 8543.41 ft³
